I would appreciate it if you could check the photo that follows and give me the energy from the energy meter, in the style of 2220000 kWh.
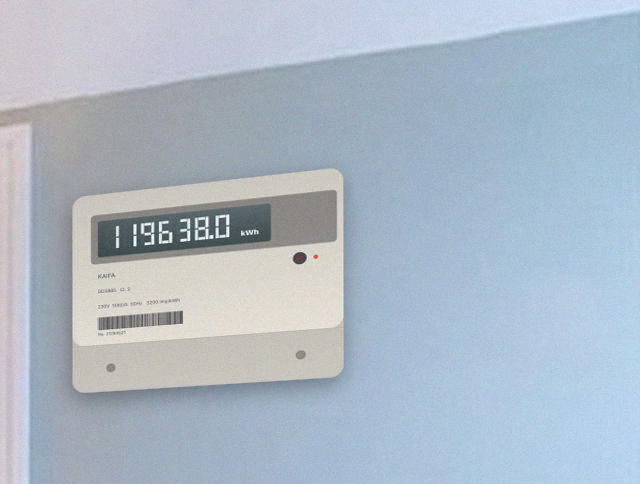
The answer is 119638.0 kWh
